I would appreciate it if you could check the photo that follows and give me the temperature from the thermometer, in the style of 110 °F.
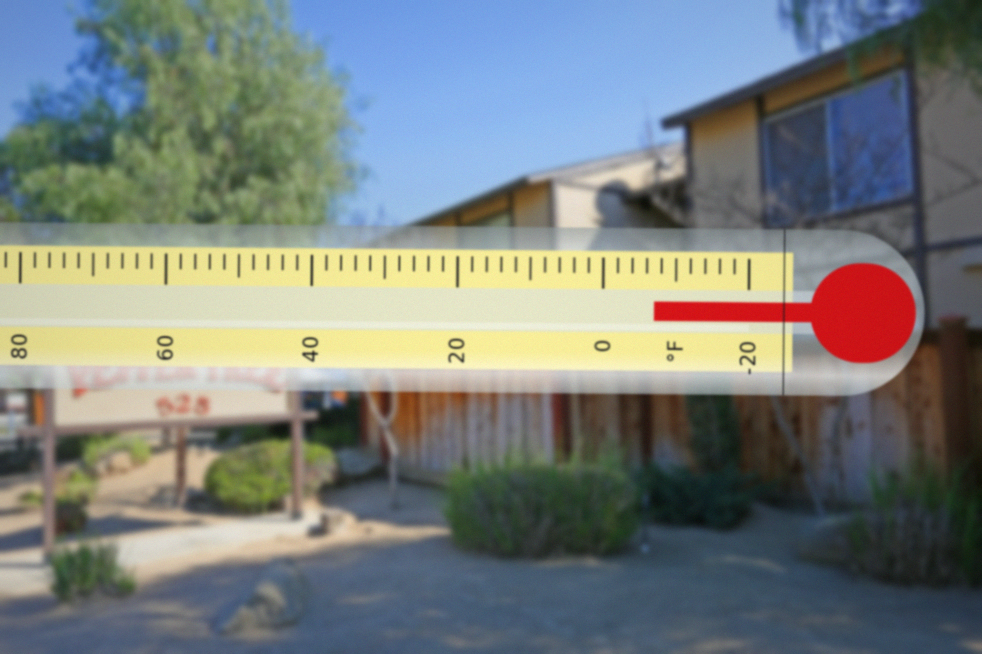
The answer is -7 °F
